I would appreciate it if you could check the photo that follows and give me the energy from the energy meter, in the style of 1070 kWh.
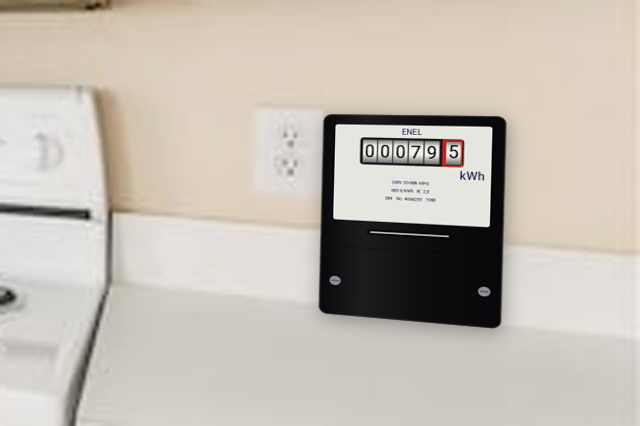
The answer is 79.5 kWh
